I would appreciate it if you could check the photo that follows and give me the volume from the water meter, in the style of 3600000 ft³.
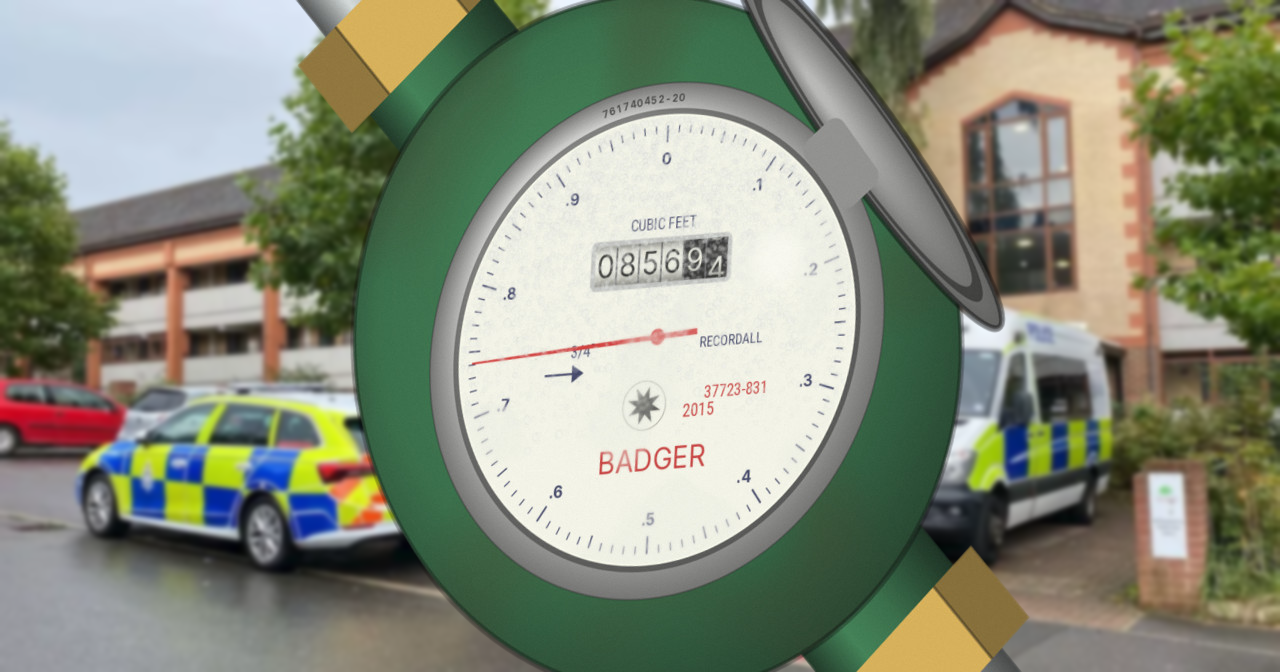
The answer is 85693.74 ft³
